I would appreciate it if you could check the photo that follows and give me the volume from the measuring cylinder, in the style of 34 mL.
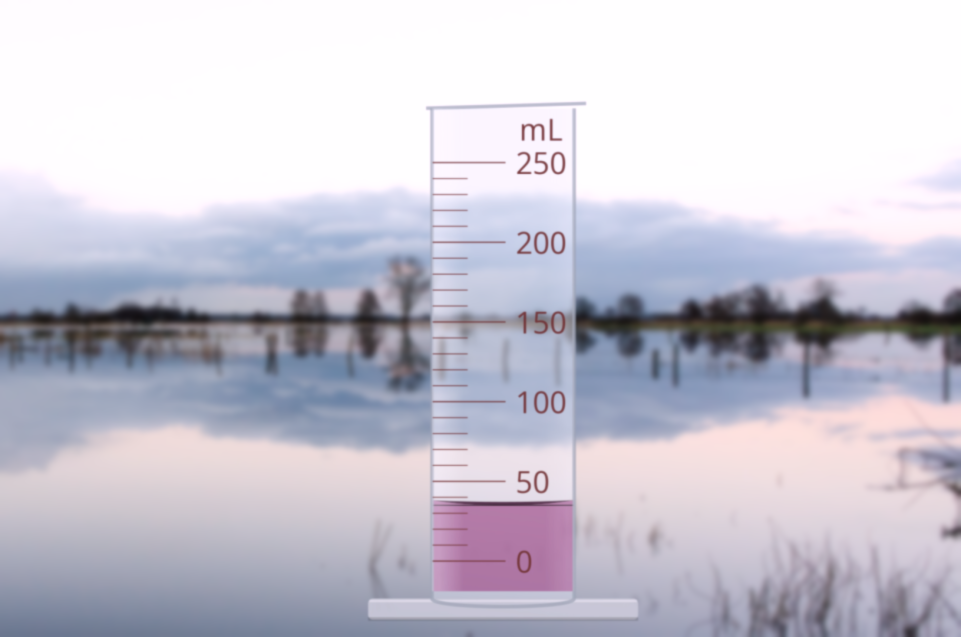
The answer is 35 mL
